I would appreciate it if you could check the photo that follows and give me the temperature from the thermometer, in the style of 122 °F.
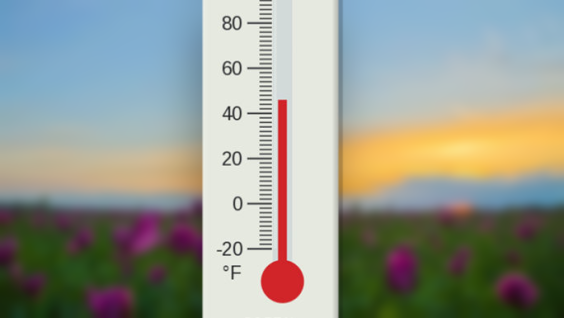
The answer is 46 °F
